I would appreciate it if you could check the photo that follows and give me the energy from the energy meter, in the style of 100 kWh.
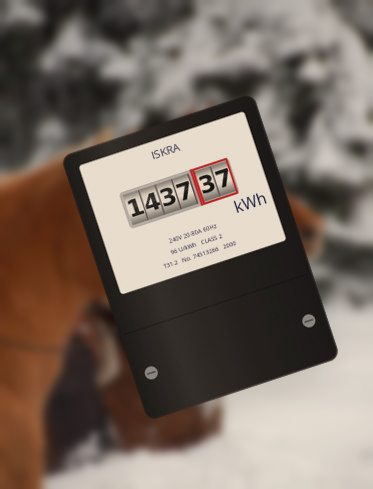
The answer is 1437.37 kWh
